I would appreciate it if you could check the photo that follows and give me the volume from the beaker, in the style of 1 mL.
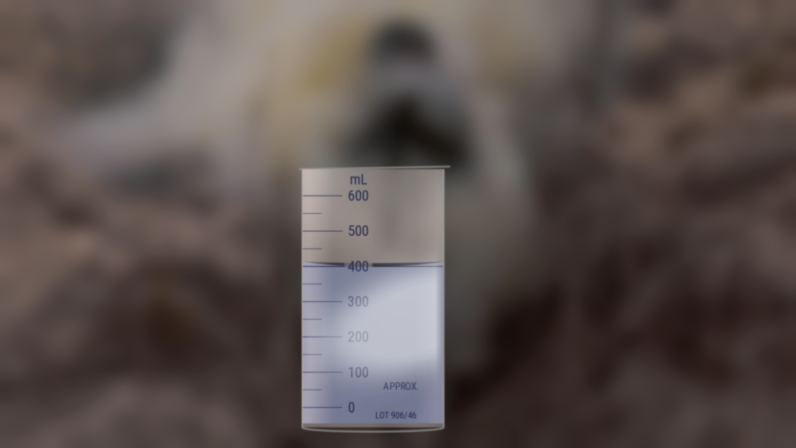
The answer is 400 mL
